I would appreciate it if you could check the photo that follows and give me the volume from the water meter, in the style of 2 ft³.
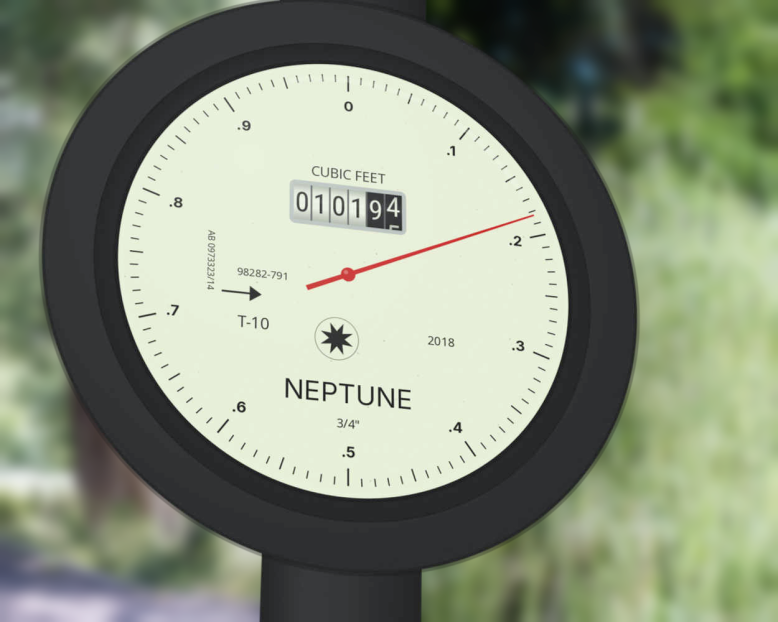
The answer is 10194.18 ft³
